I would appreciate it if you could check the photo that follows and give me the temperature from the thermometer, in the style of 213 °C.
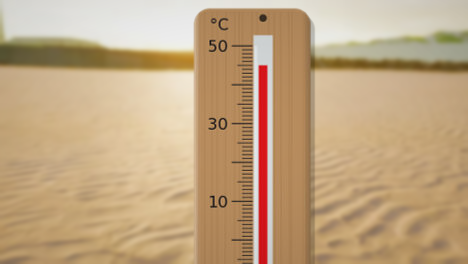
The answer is 45 °C
